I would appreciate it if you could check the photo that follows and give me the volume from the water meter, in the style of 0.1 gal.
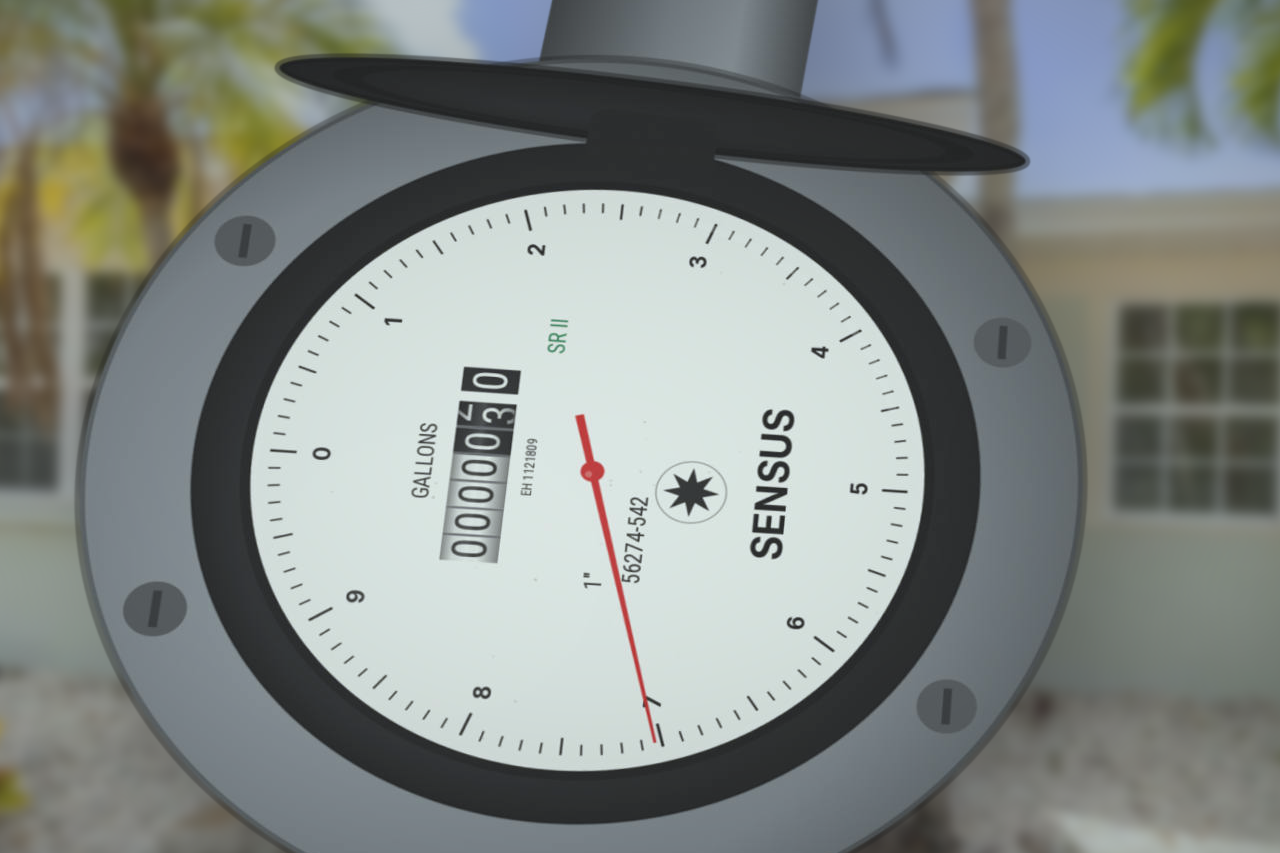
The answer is 27.0 gal
